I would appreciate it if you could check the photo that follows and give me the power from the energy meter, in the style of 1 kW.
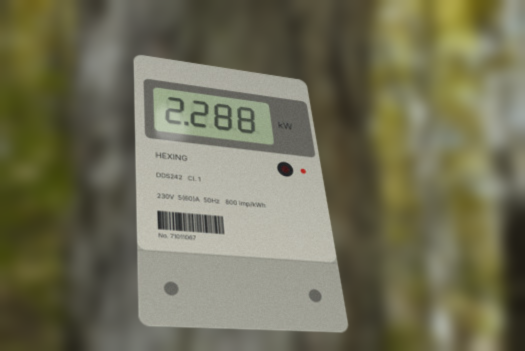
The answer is 2.288 kW
